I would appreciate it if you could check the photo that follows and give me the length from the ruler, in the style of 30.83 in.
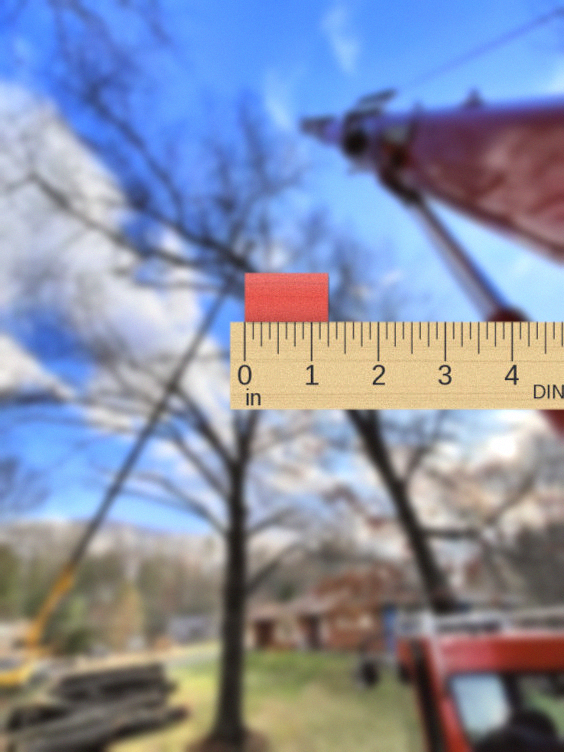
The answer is 1.25 in
